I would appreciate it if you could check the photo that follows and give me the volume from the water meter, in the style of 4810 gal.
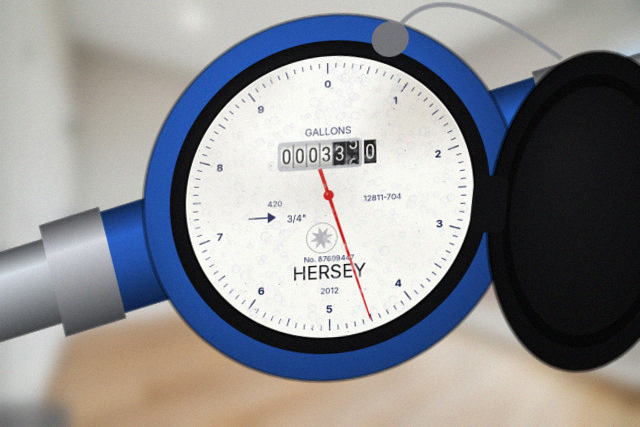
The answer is 3354.5 gal
